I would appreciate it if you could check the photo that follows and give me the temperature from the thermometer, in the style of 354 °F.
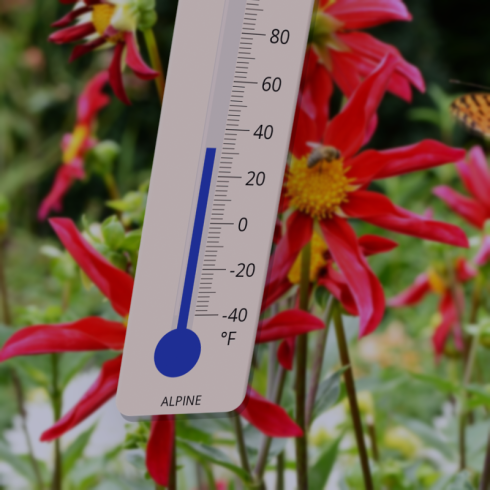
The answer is 32 °F
